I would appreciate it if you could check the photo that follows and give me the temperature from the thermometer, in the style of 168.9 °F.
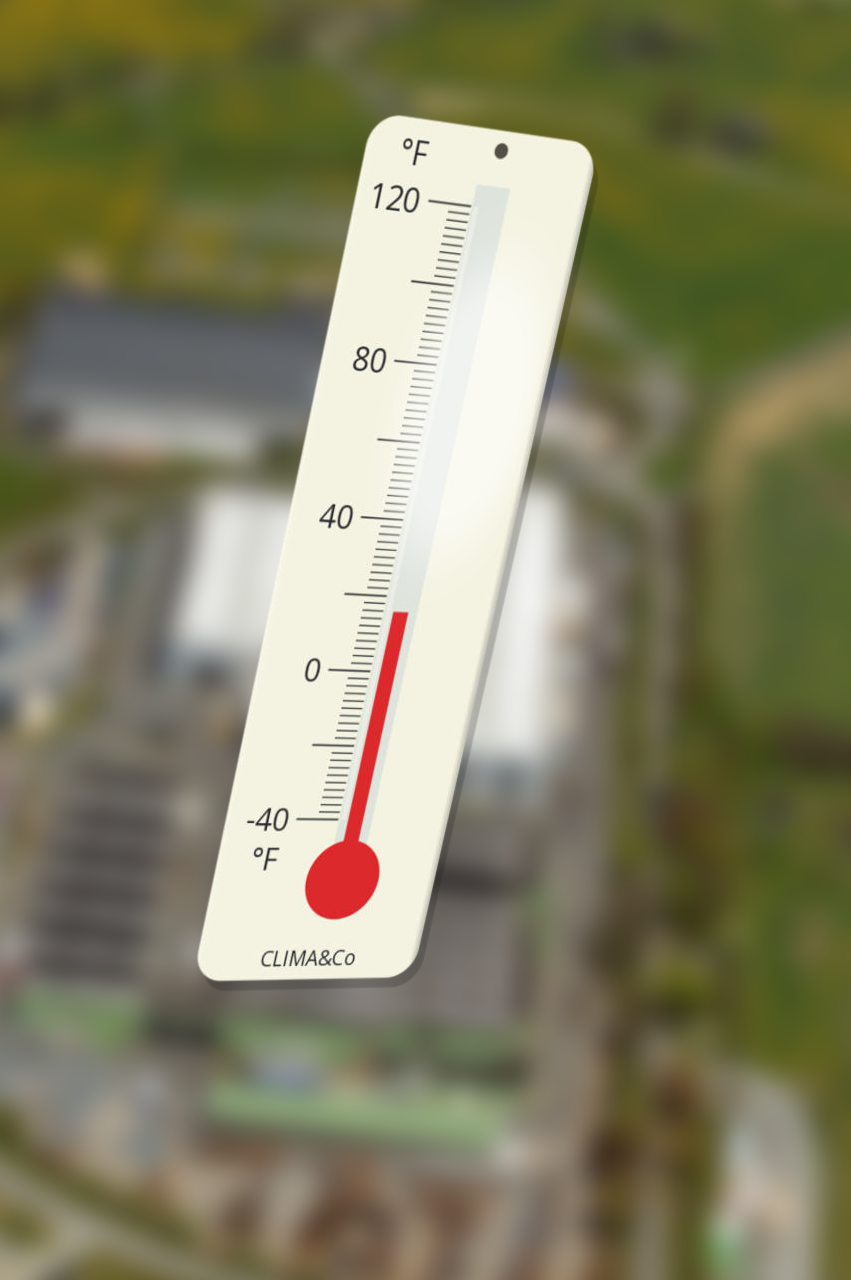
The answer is 16 °F
